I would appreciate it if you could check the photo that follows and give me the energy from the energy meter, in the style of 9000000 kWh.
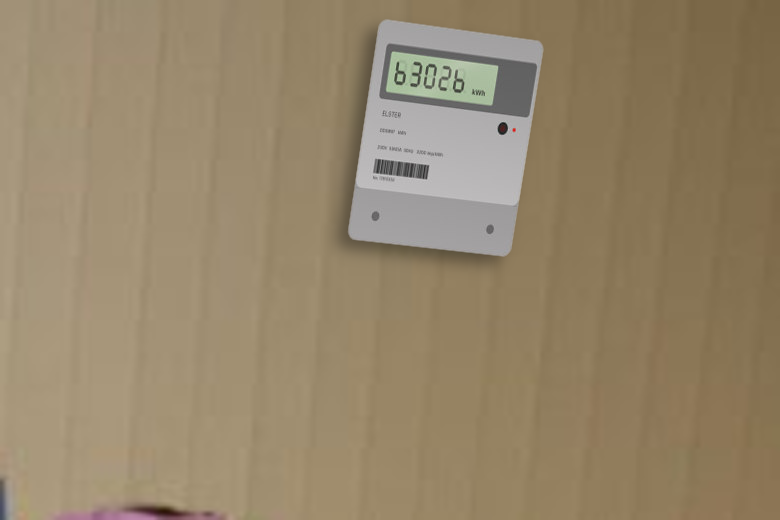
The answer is 63026 kWh
